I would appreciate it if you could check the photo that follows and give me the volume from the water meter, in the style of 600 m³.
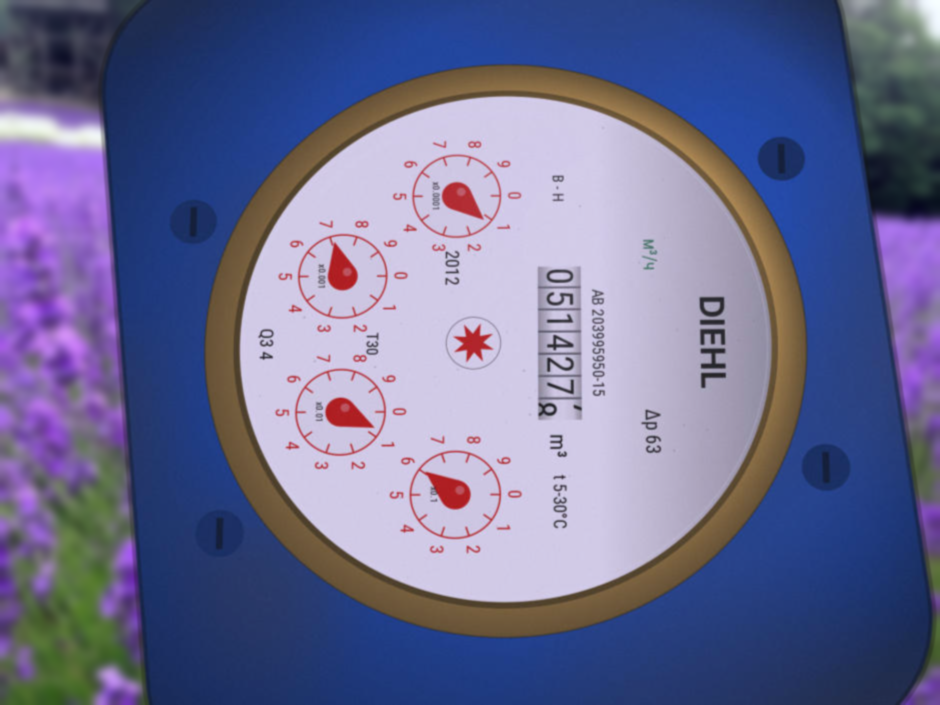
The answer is 514277.6071 m³
